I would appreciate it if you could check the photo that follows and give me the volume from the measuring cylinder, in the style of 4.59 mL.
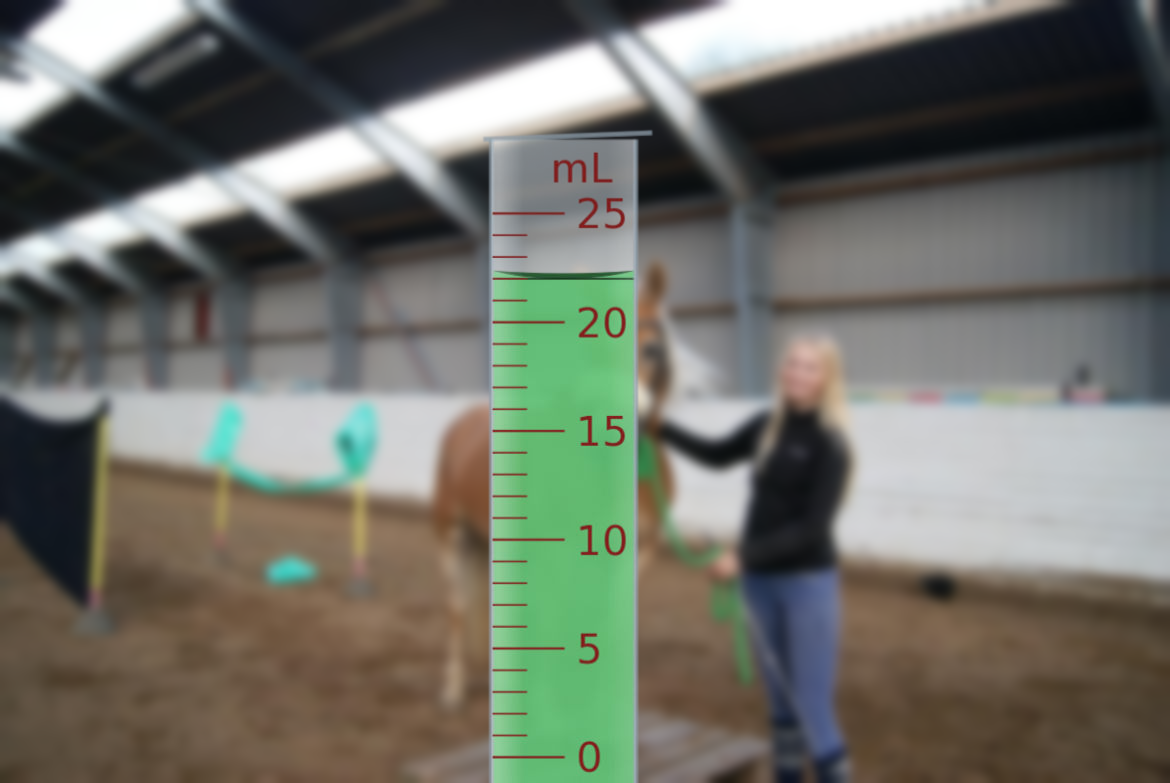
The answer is 22 mL
